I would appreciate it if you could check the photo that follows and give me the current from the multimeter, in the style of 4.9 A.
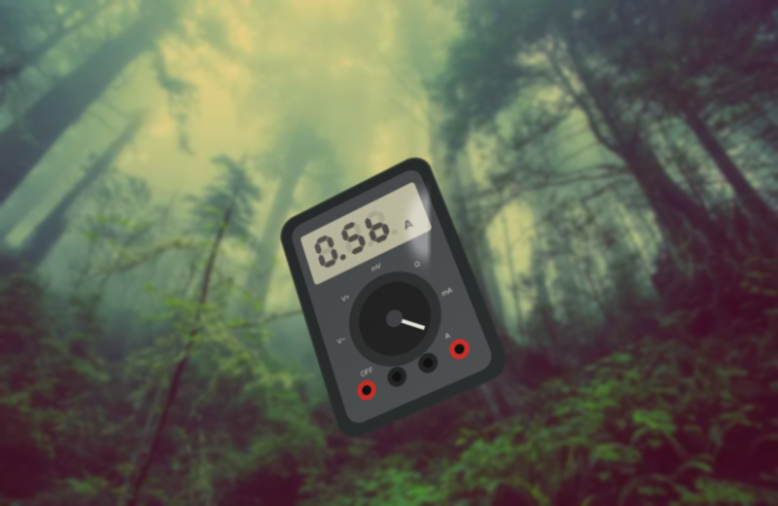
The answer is 0.56 A
